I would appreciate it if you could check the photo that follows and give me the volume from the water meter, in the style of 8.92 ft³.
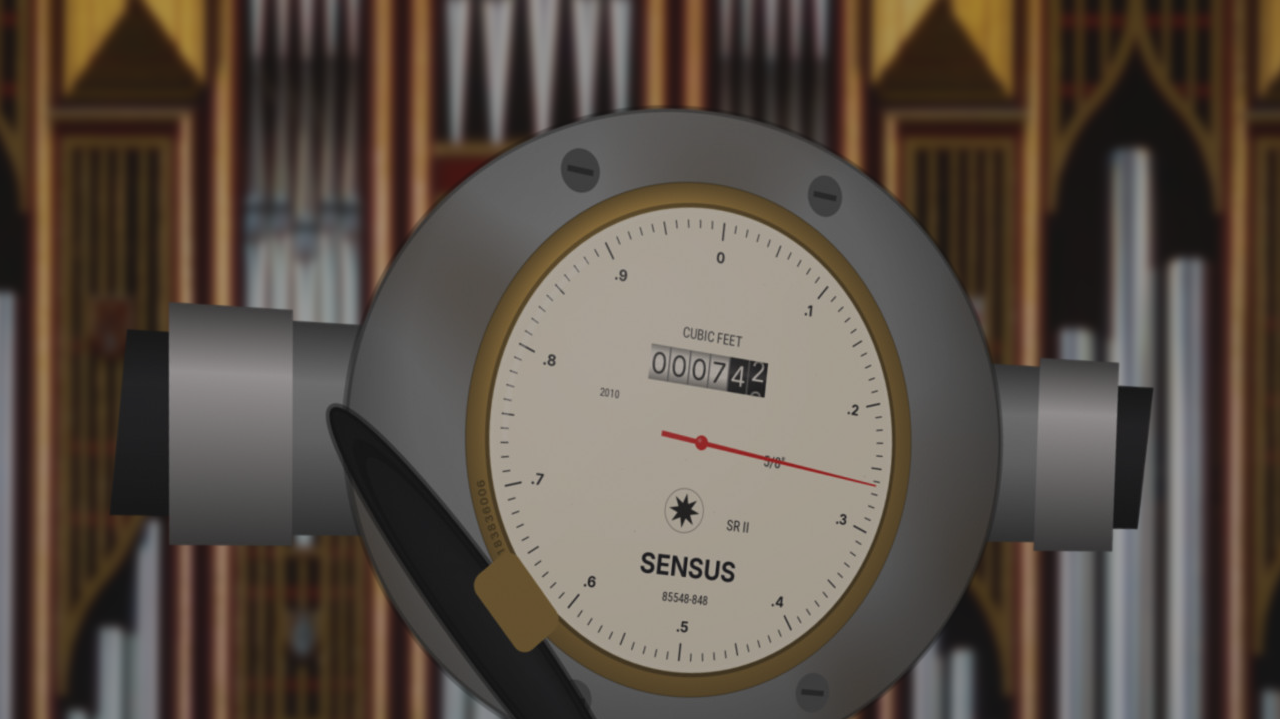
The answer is 742.26 ft³
